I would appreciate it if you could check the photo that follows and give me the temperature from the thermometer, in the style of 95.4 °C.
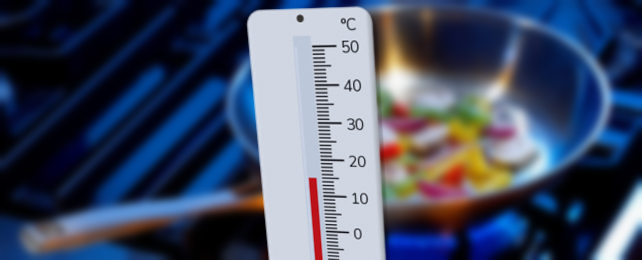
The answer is 15 °C
